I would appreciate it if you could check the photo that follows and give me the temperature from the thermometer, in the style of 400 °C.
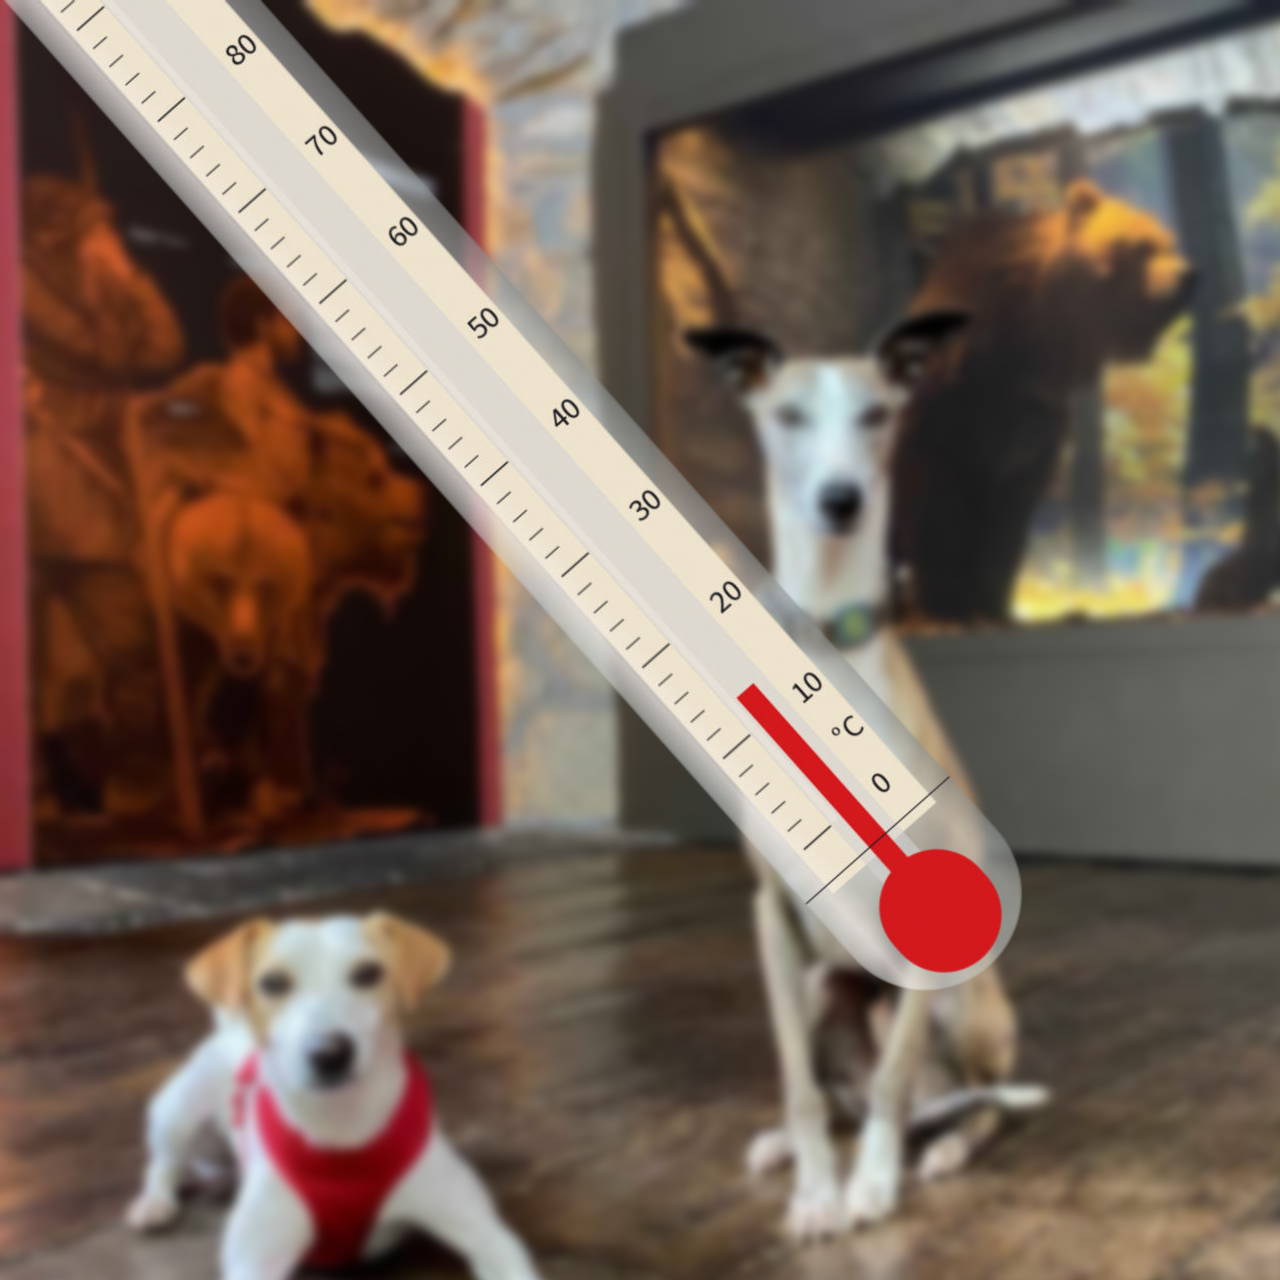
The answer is 13 °C
